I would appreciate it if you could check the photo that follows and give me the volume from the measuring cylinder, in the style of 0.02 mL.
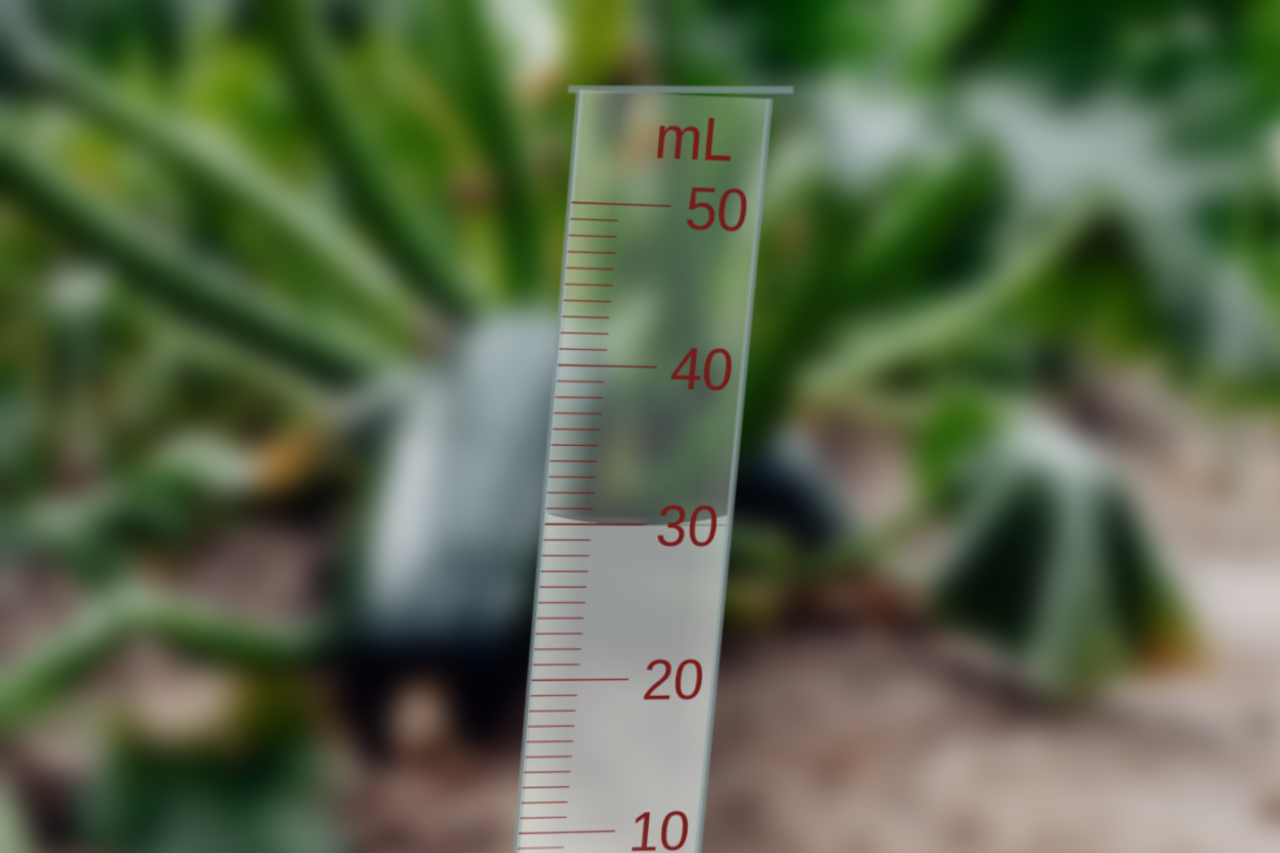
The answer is 30 mL
